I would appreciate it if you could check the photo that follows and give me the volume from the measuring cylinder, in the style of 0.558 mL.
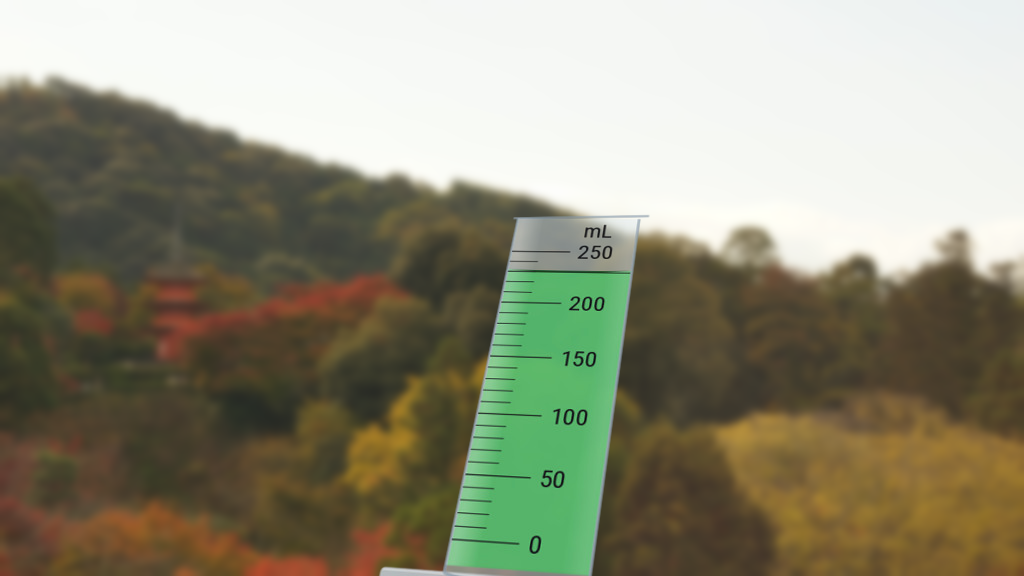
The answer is 230 mL
